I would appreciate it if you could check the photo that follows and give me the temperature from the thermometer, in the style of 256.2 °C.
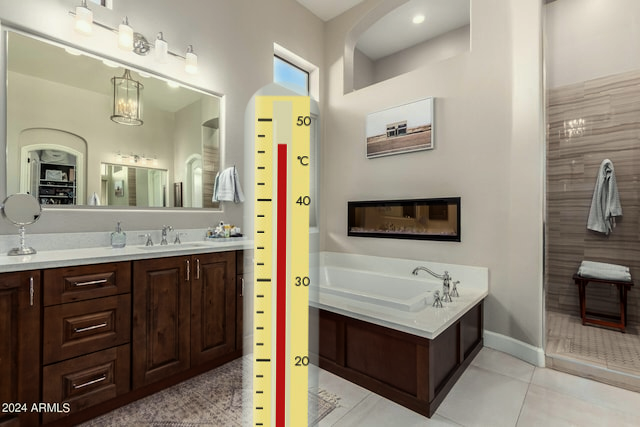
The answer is 47 °C
